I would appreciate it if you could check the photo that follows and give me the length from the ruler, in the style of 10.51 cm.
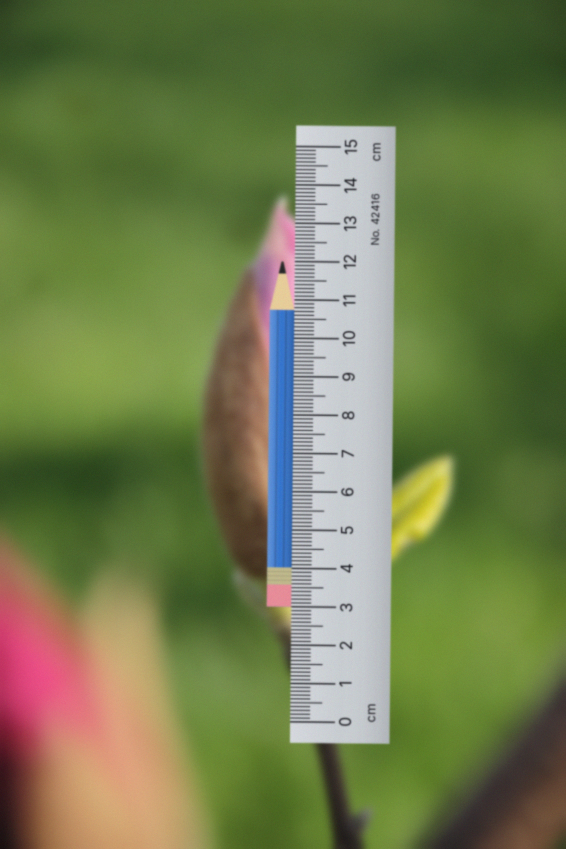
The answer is 9 cm
